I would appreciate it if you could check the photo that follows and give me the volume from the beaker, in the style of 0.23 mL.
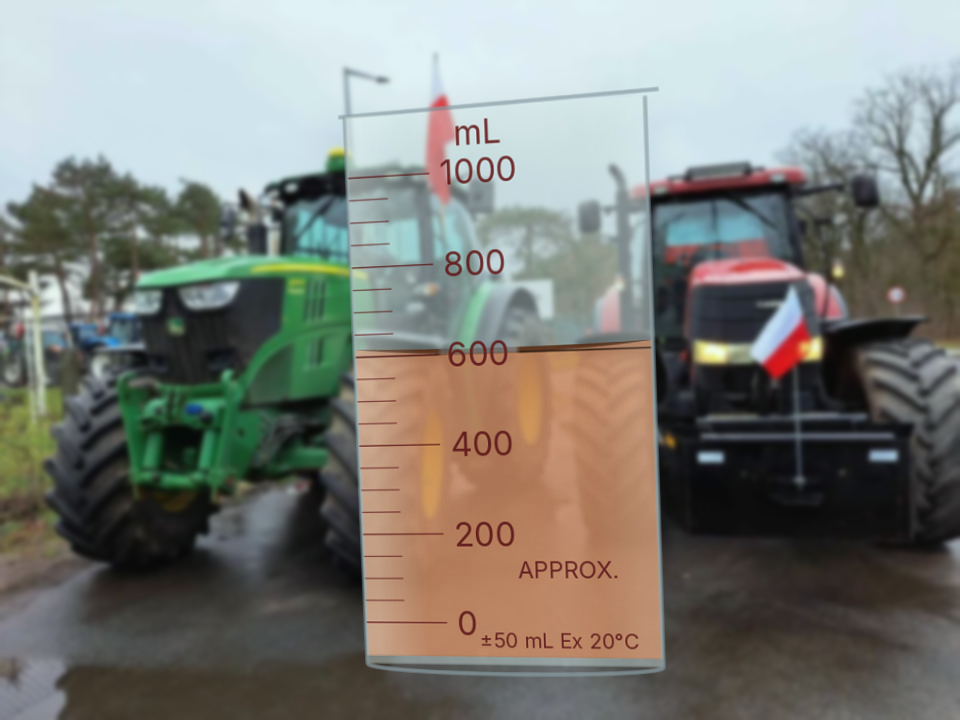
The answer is 600 mL
